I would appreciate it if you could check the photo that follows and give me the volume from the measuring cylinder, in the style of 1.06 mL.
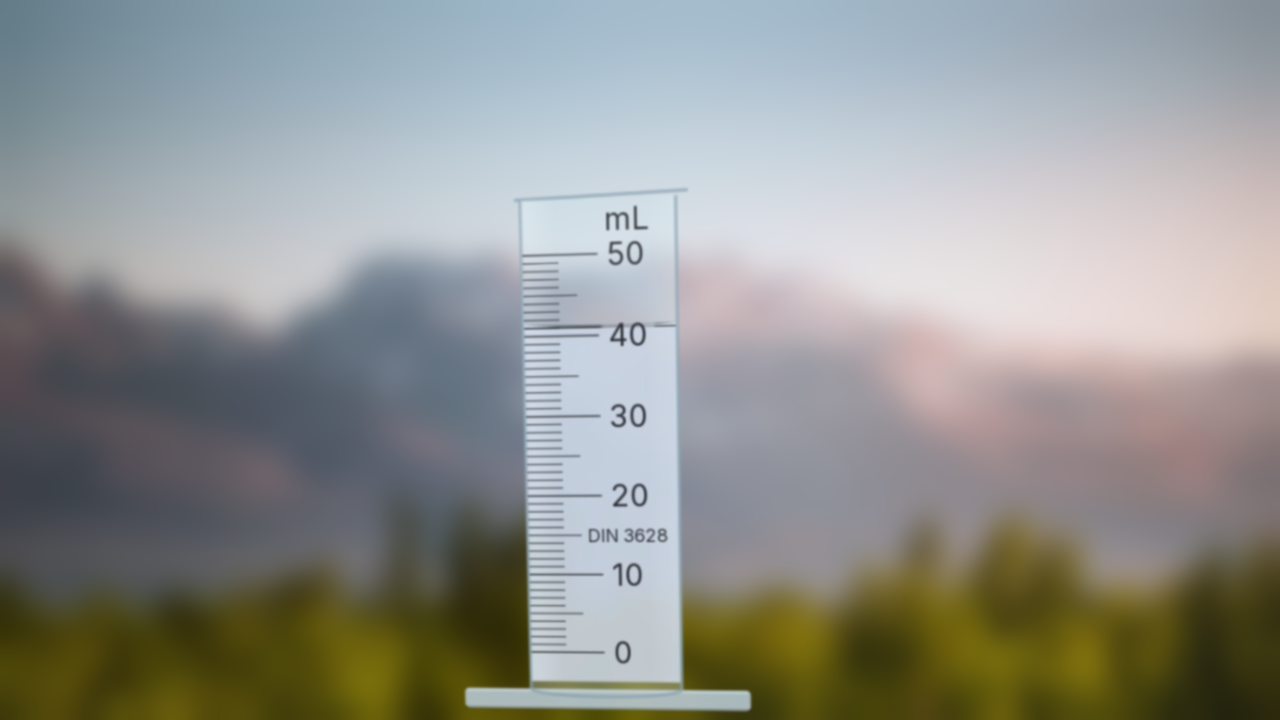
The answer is 41 mL
